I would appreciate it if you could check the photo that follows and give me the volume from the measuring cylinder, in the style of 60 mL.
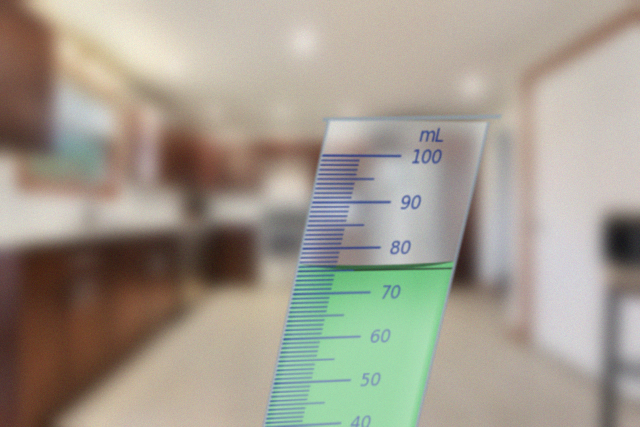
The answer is 75 mL
